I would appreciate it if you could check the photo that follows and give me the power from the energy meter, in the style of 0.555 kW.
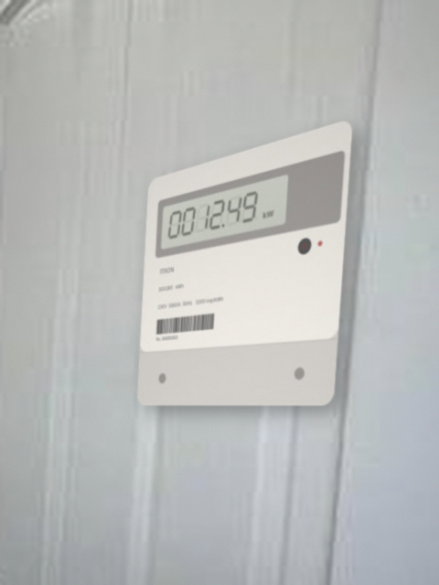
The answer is 12.49 kW
